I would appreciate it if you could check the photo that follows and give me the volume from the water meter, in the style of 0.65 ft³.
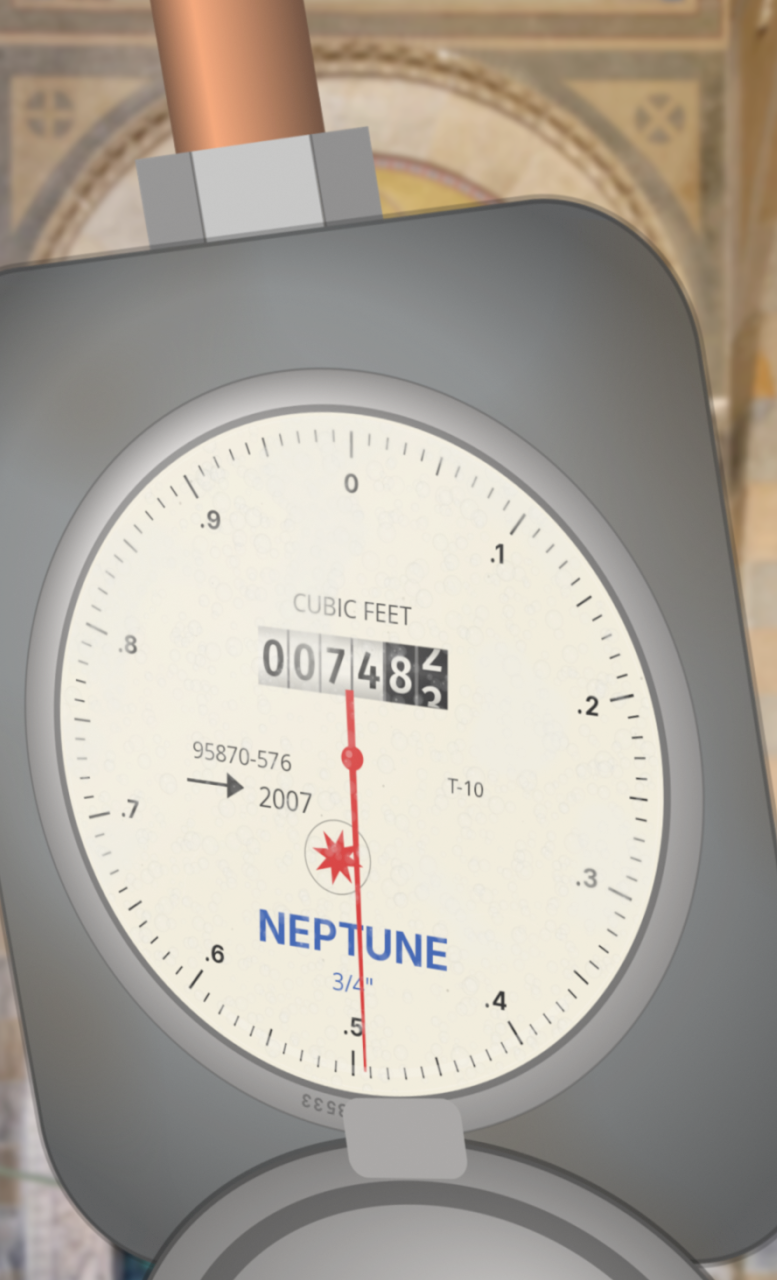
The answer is 7482.49 ft³
